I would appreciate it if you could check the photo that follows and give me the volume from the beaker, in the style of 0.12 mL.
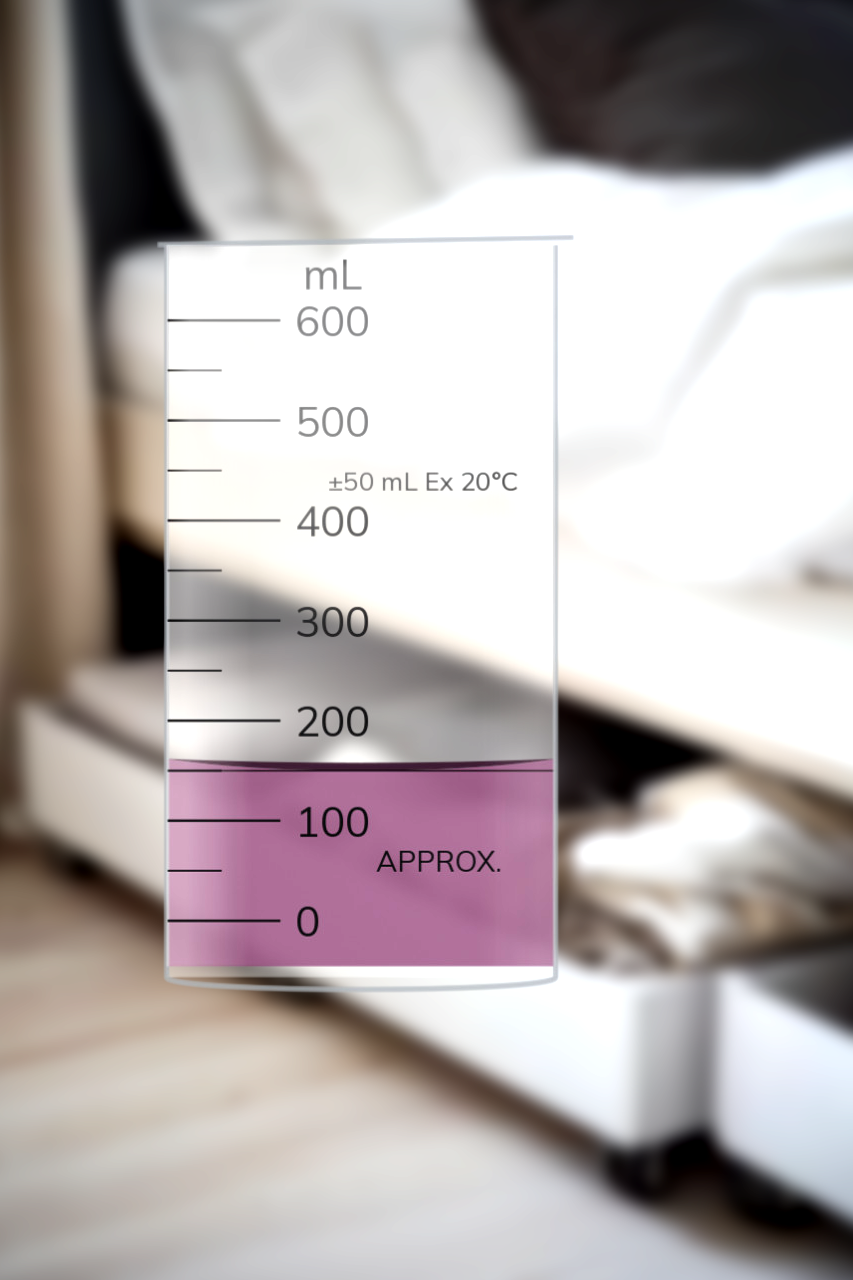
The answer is 150 mL
